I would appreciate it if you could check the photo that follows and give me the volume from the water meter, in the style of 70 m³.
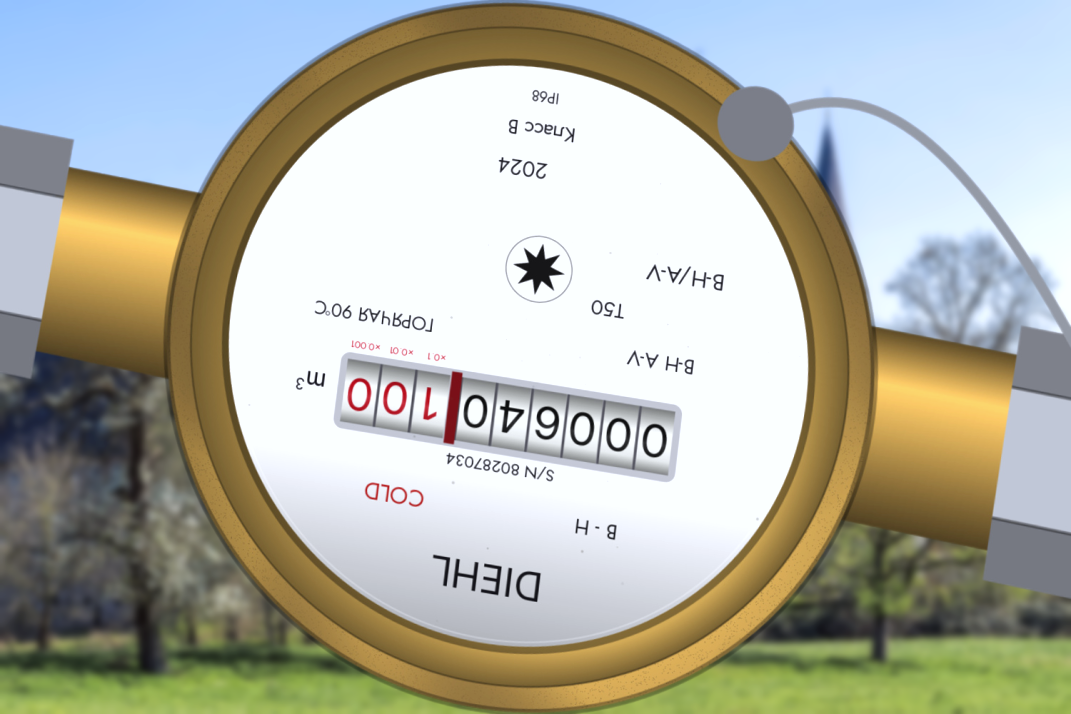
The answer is 640.100 m³
